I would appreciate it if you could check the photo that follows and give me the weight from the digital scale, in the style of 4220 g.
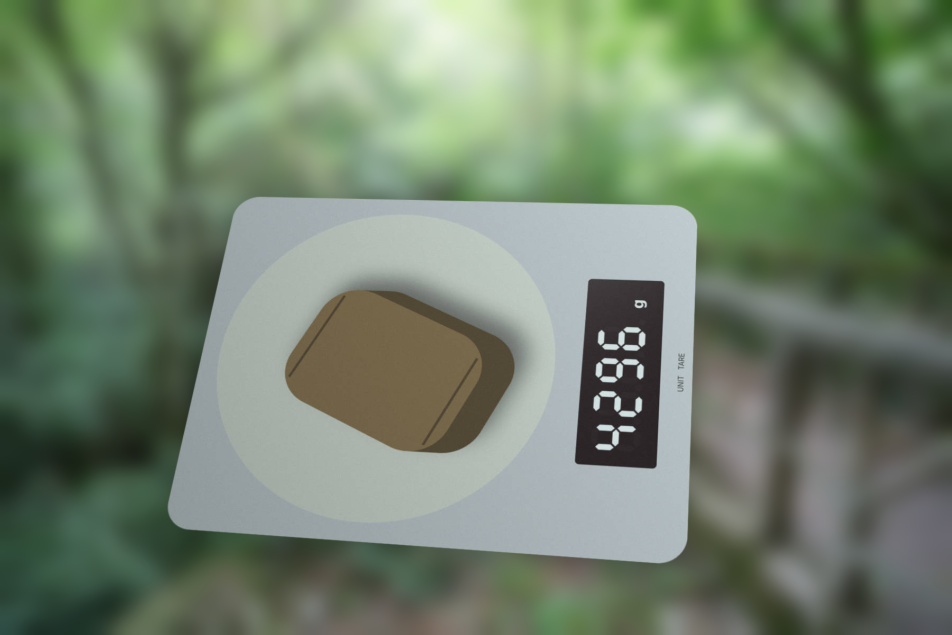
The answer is 4296 g
